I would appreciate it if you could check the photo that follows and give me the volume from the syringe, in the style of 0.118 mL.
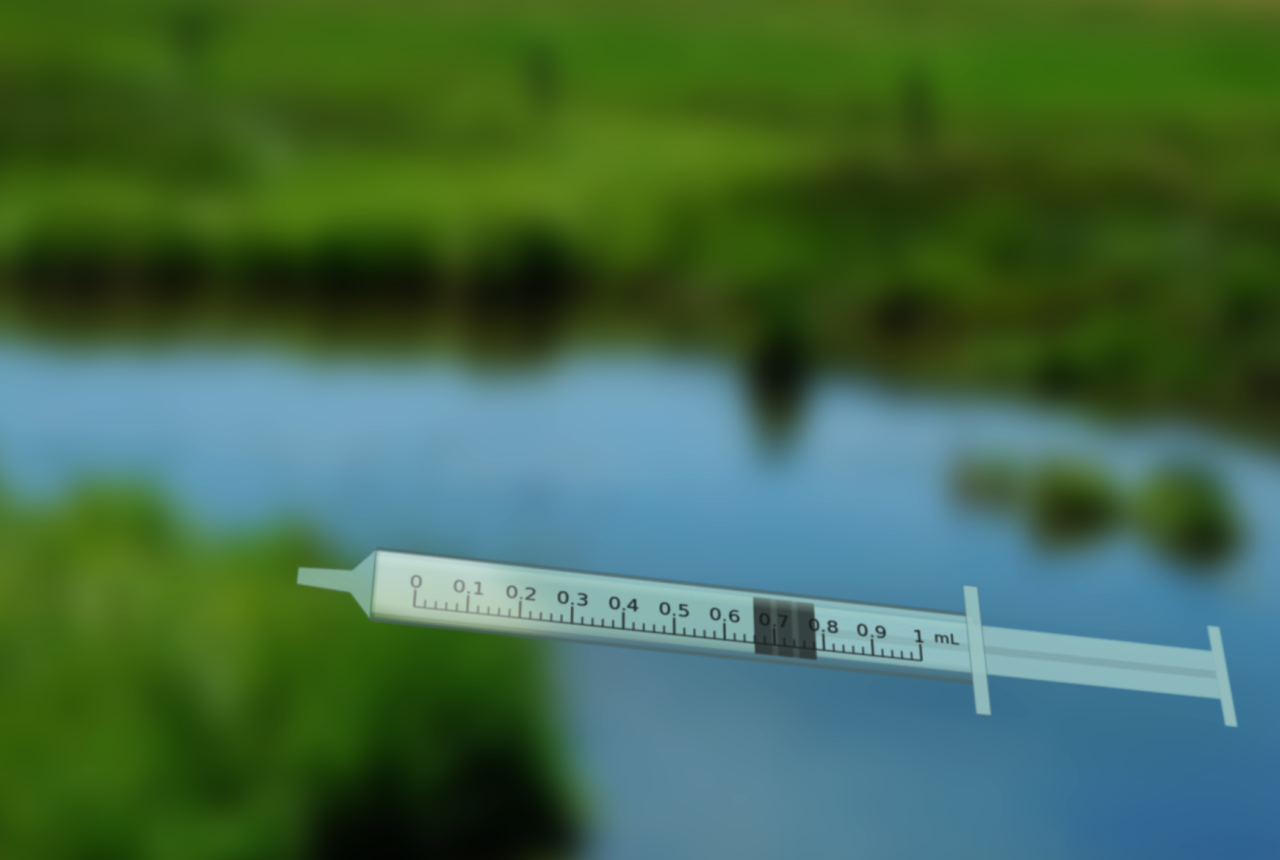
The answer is 0.66 mL
